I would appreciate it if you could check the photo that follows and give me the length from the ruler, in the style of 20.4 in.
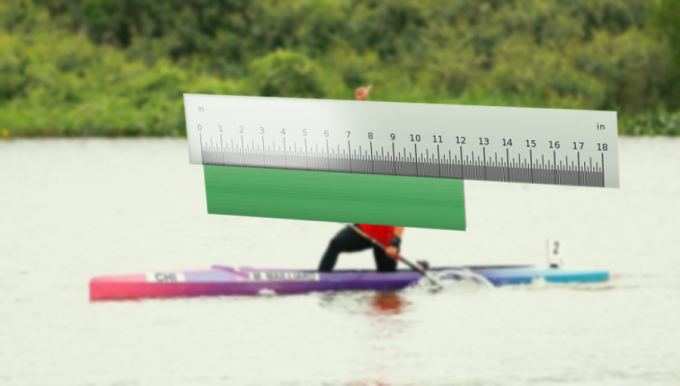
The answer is 12 in
